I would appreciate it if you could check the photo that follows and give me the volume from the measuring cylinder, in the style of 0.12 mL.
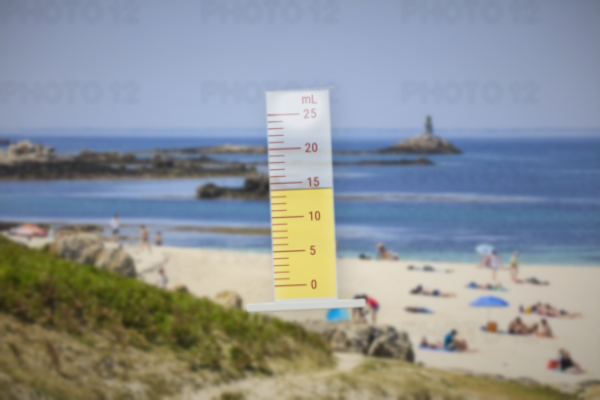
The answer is 14 mL
